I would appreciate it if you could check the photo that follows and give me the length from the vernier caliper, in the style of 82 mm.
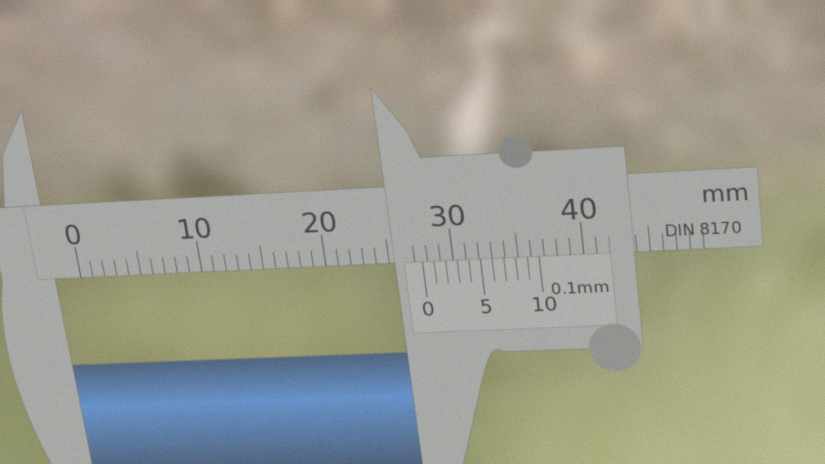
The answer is 27.6 mm
